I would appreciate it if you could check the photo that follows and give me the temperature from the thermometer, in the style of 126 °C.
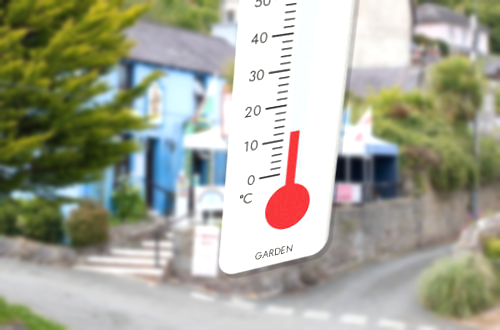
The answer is 12 °C
